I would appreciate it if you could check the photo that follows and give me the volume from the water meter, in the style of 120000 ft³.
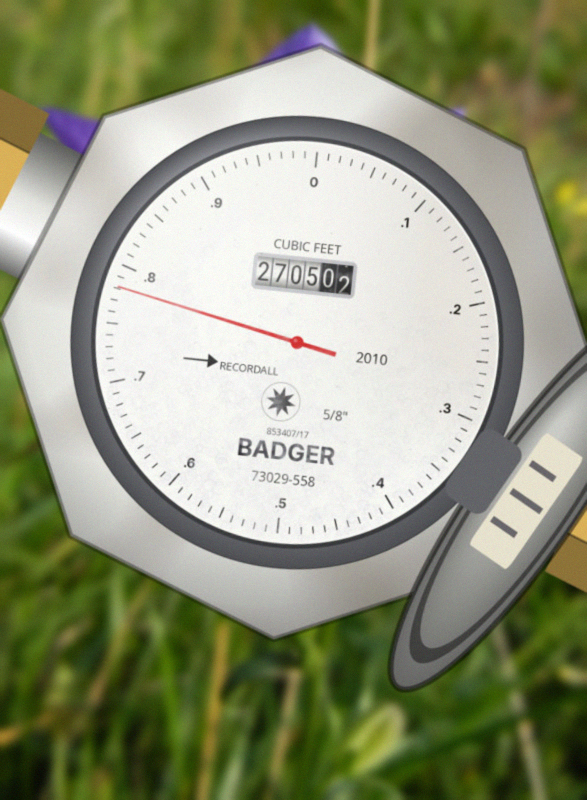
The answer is 270501.78 ft³
